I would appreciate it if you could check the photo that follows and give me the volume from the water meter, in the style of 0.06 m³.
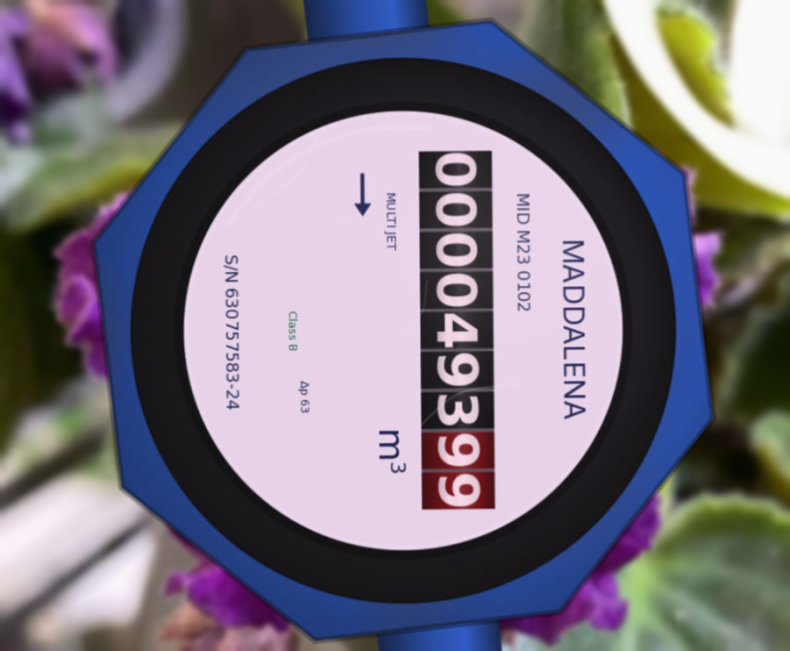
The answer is 493.99 m³
